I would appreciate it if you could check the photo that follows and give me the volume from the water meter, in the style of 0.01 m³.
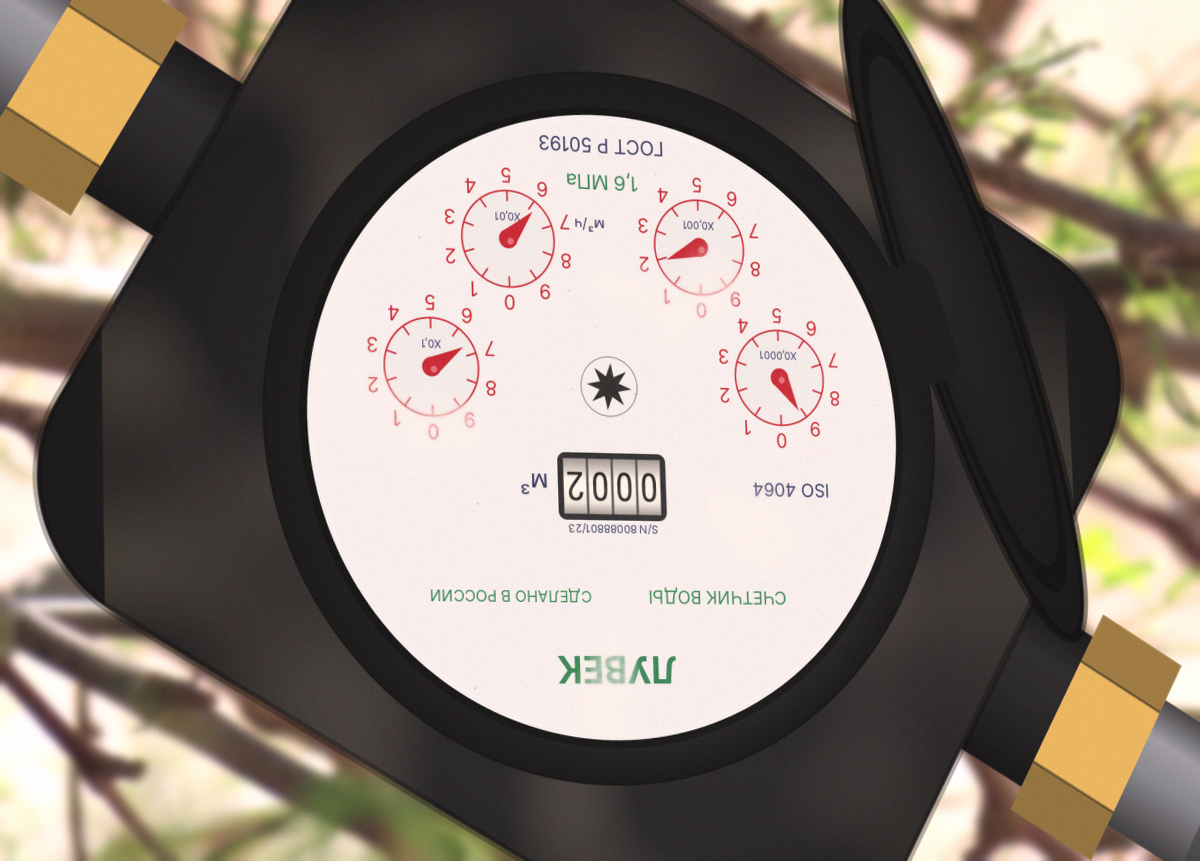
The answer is 2.6619 m³
